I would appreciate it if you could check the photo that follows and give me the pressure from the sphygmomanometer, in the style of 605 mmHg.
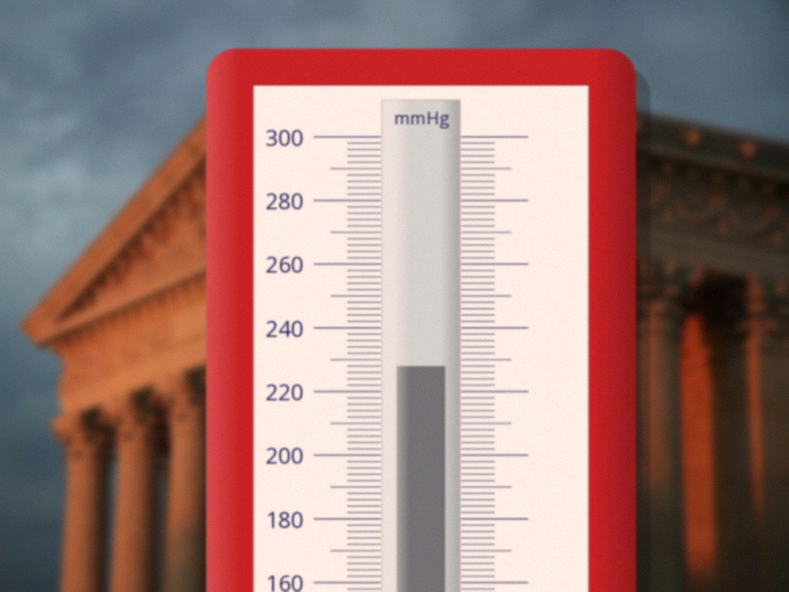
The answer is 228 mmHg
